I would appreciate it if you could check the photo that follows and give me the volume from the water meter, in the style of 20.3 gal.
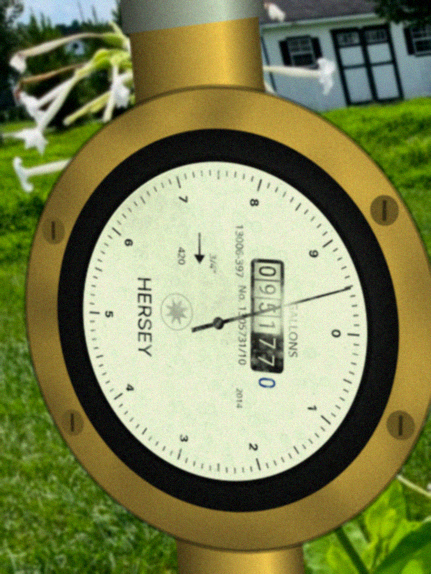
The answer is 951769.5 gal
